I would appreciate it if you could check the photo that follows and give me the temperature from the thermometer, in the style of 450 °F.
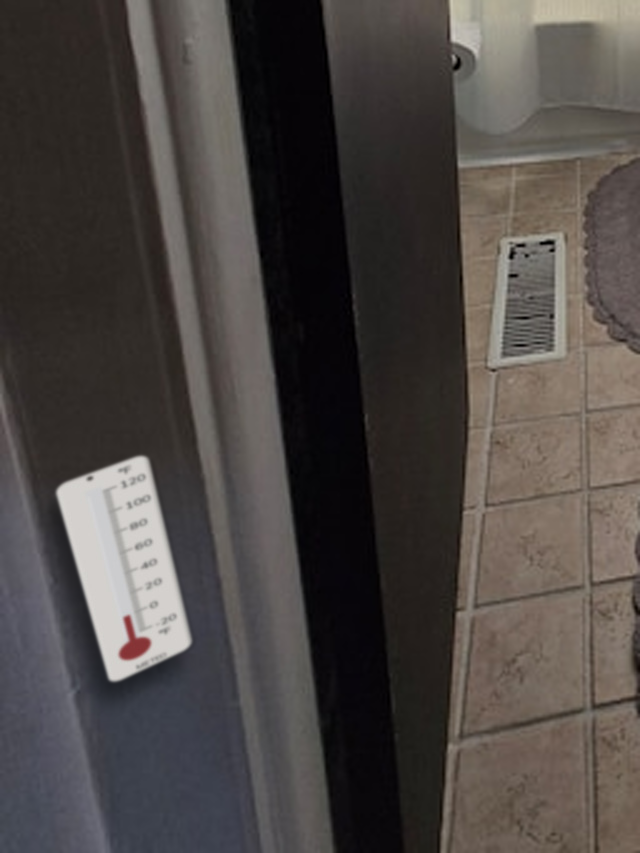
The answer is 0 °F
